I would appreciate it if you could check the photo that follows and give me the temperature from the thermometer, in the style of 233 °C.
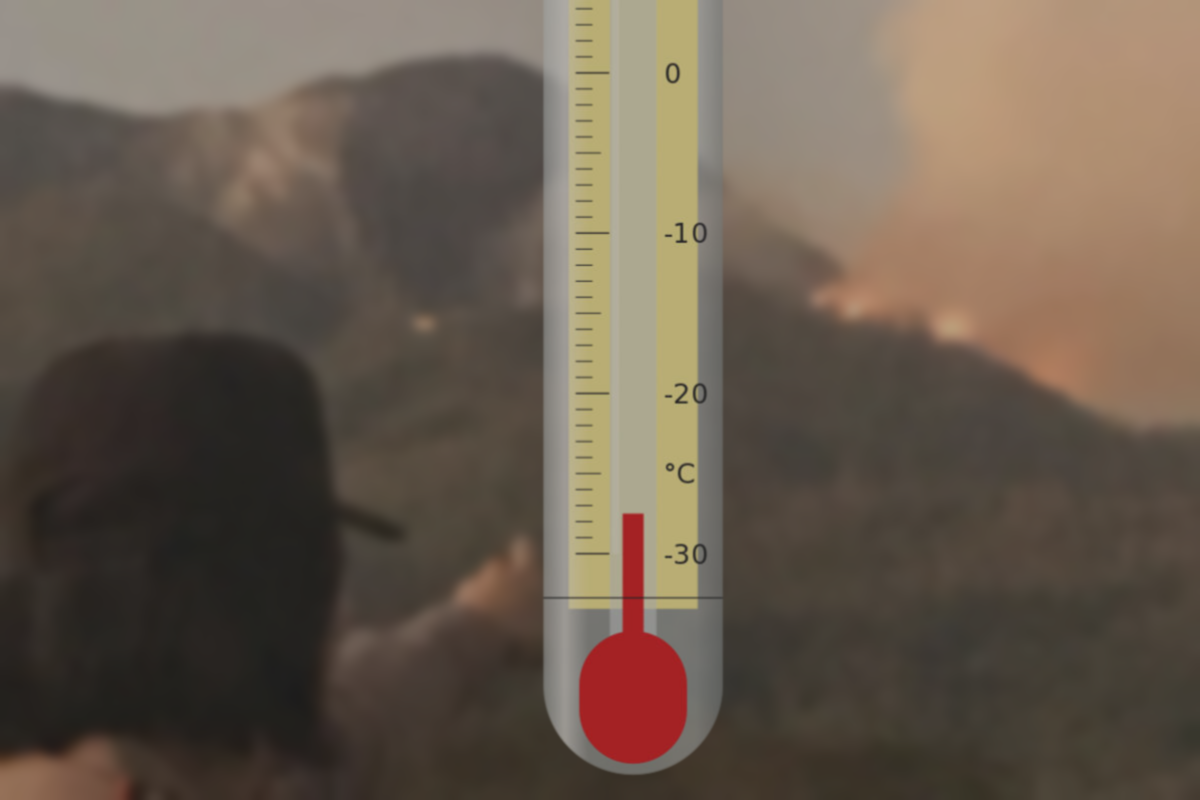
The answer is -27.5 °C
